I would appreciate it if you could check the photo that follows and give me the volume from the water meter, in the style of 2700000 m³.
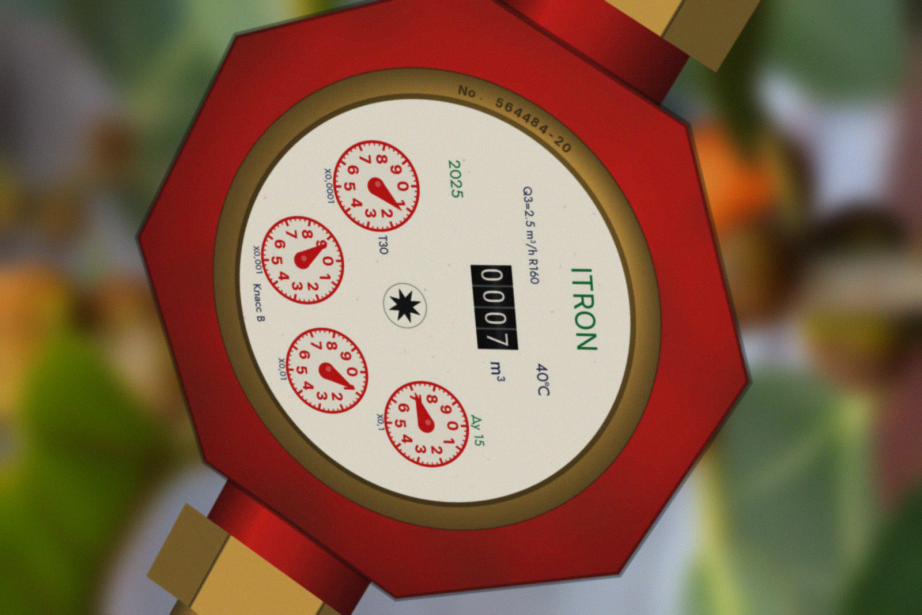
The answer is 7.7091 m³
